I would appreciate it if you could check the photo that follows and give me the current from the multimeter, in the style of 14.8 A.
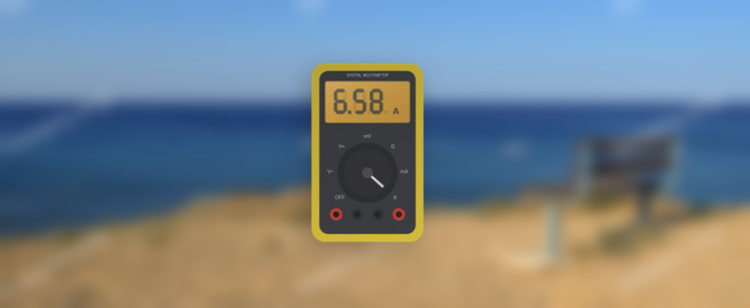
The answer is 6.58 A
